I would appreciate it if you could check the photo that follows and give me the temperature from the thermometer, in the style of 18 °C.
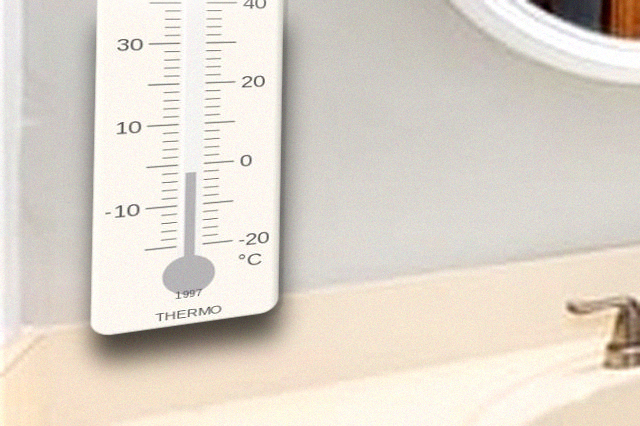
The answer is -2 °C
